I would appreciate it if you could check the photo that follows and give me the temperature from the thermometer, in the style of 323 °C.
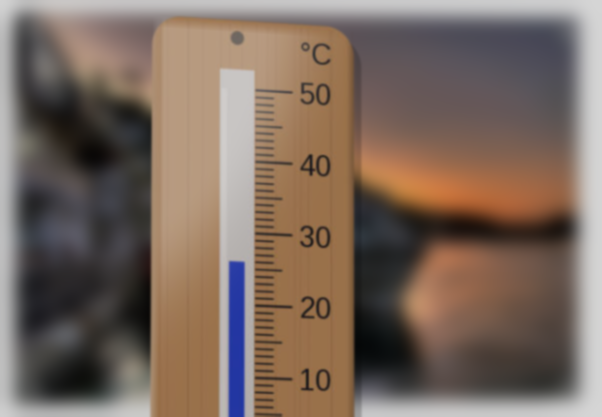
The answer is 26 °C
